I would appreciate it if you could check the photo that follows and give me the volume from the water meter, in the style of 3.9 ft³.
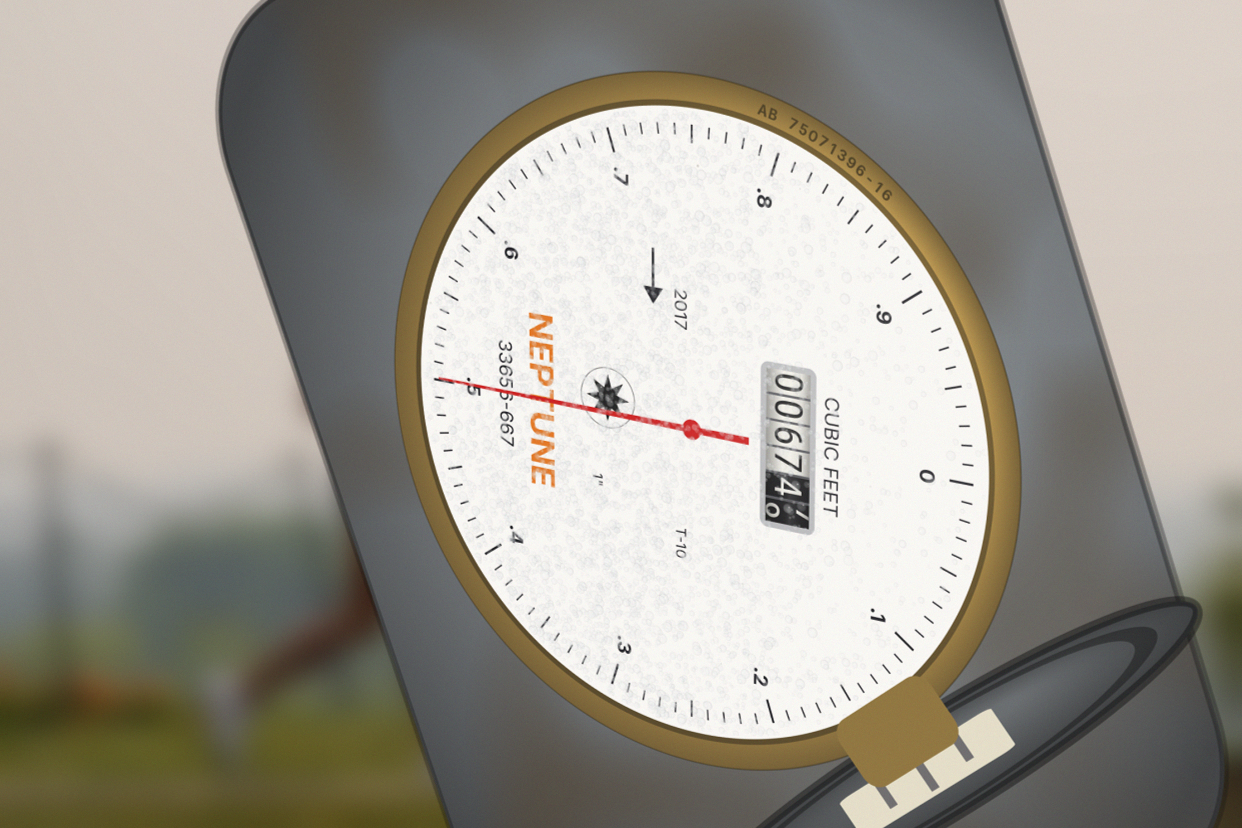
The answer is 6747.50 ft³
